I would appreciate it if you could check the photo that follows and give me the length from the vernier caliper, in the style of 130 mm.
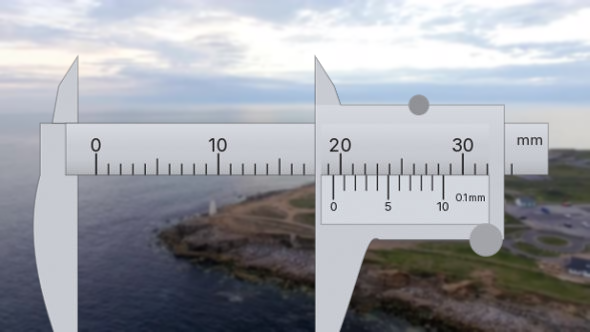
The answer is 19.4 mm
